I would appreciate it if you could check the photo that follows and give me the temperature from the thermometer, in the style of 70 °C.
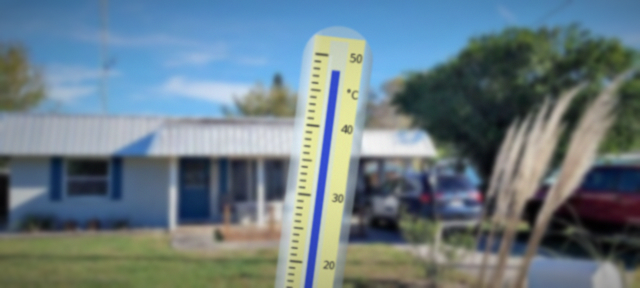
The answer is 48 °C
